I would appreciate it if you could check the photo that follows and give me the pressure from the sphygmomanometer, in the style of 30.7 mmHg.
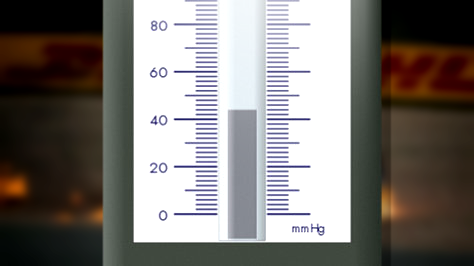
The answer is 44 mmHg
